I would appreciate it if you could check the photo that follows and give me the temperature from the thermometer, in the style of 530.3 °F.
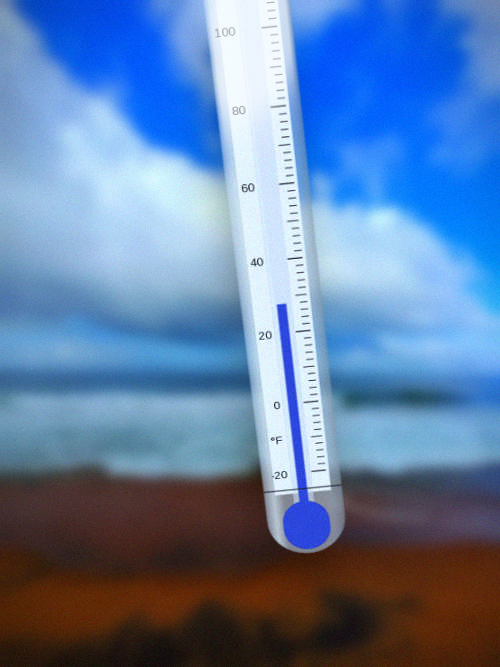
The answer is 28 °F
